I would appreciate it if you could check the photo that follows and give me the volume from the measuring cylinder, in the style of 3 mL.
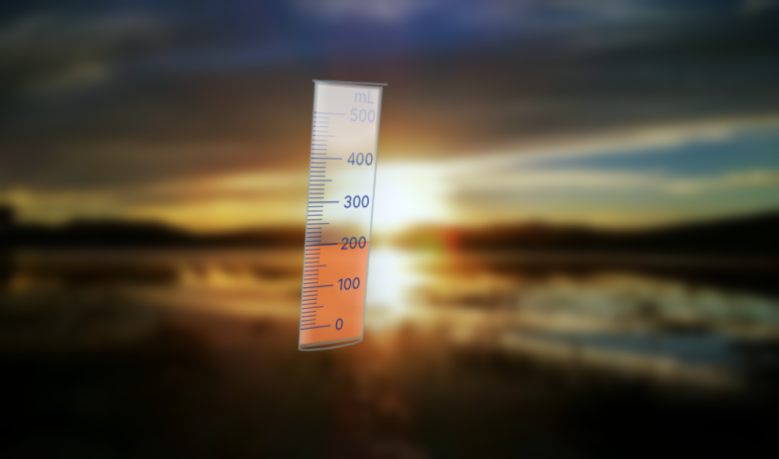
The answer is 200 mL
